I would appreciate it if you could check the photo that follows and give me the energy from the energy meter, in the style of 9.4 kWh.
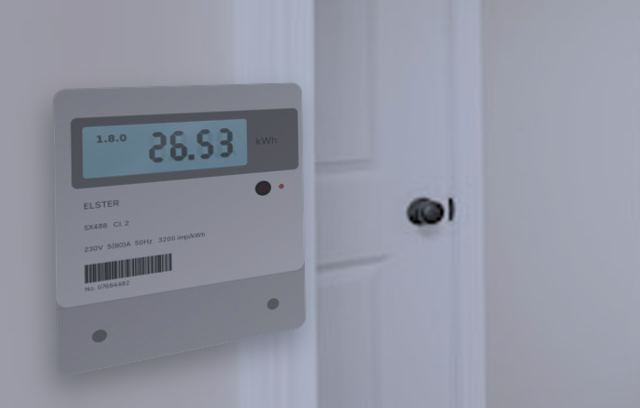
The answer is 26.53 kWh
